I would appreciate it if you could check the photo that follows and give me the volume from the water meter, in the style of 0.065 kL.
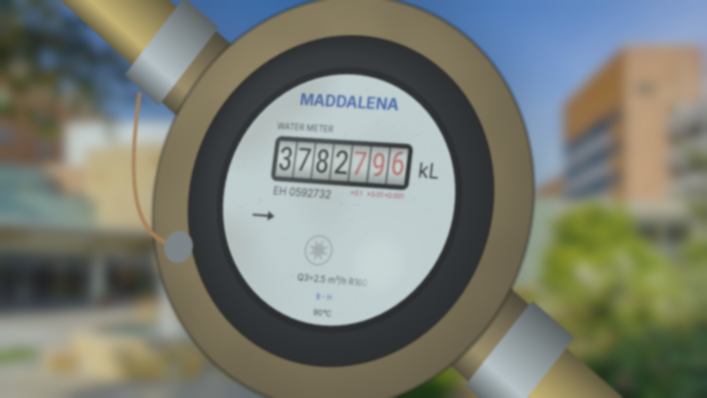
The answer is 3782.796 kL
